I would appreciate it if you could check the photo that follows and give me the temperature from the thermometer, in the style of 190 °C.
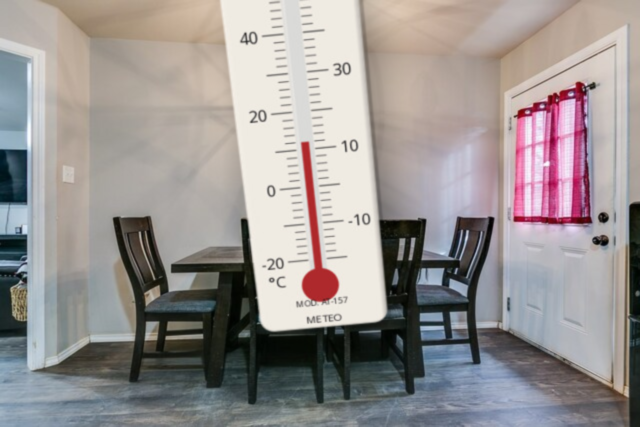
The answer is 12 °C
